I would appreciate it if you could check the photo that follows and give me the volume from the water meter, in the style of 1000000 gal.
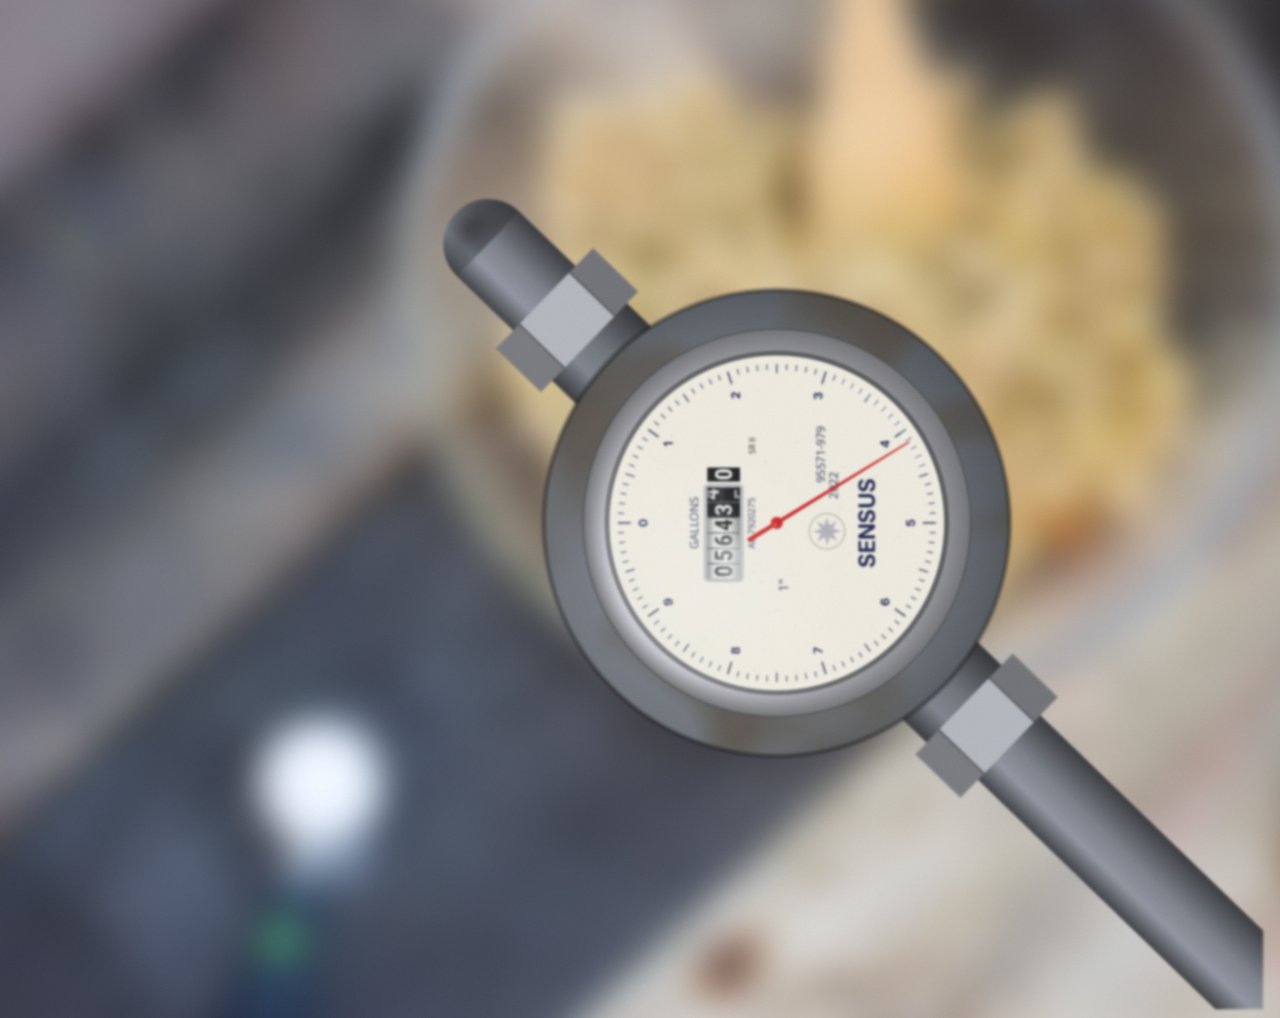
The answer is 564344.1 gal
